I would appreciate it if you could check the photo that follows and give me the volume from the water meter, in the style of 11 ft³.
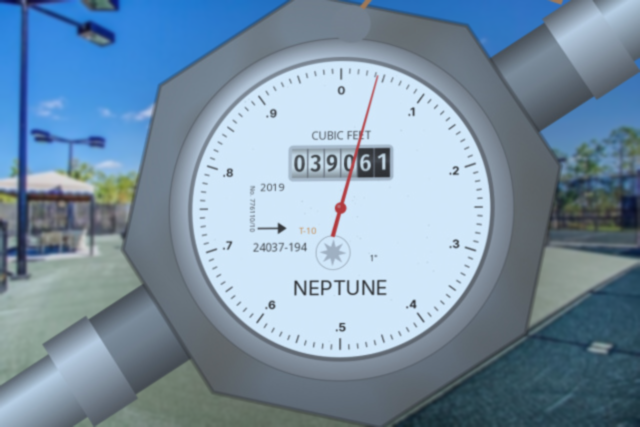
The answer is 39061.04 ft³
